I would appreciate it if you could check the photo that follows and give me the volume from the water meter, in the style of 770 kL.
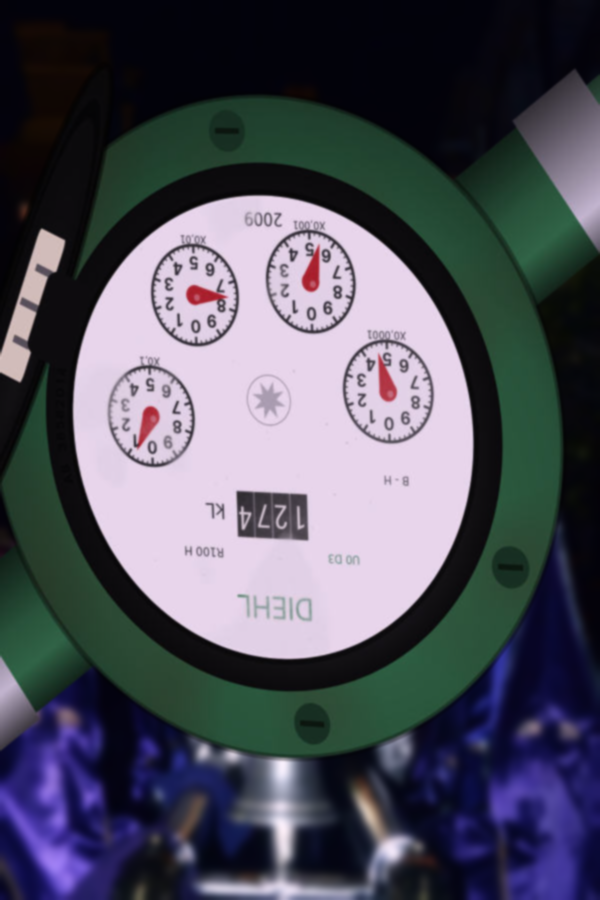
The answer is 1274.0754 kL
